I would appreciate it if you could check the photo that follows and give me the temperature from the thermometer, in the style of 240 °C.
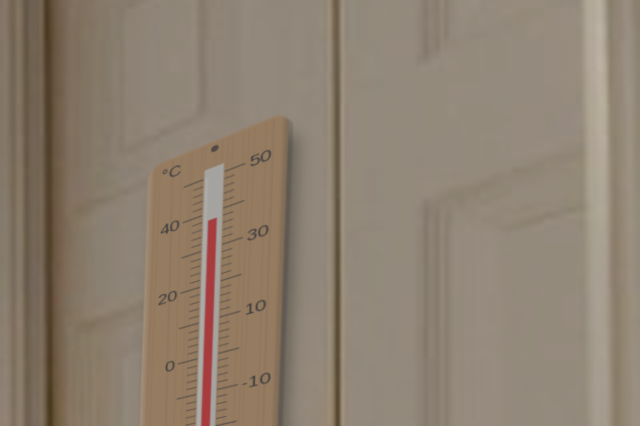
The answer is 38 °C
